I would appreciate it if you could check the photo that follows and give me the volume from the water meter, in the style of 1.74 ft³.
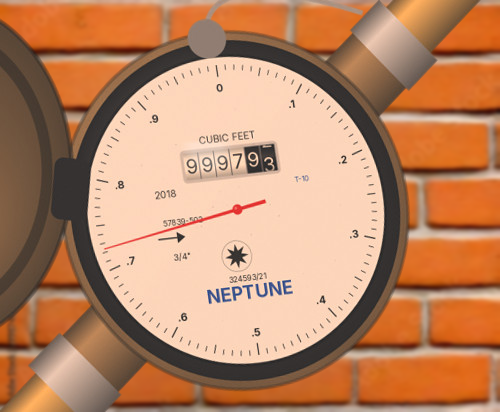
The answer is 999792.72 ft³
